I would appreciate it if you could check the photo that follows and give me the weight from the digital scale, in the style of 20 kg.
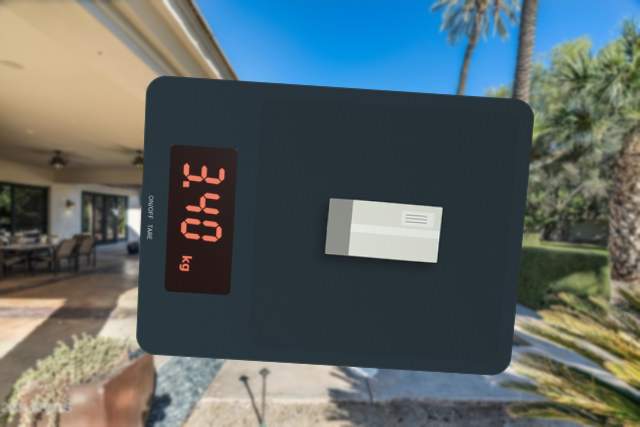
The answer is 3.40 kg
